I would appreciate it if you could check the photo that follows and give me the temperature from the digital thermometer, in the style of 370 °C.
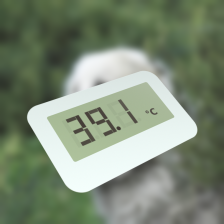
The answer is 39.1 °C
